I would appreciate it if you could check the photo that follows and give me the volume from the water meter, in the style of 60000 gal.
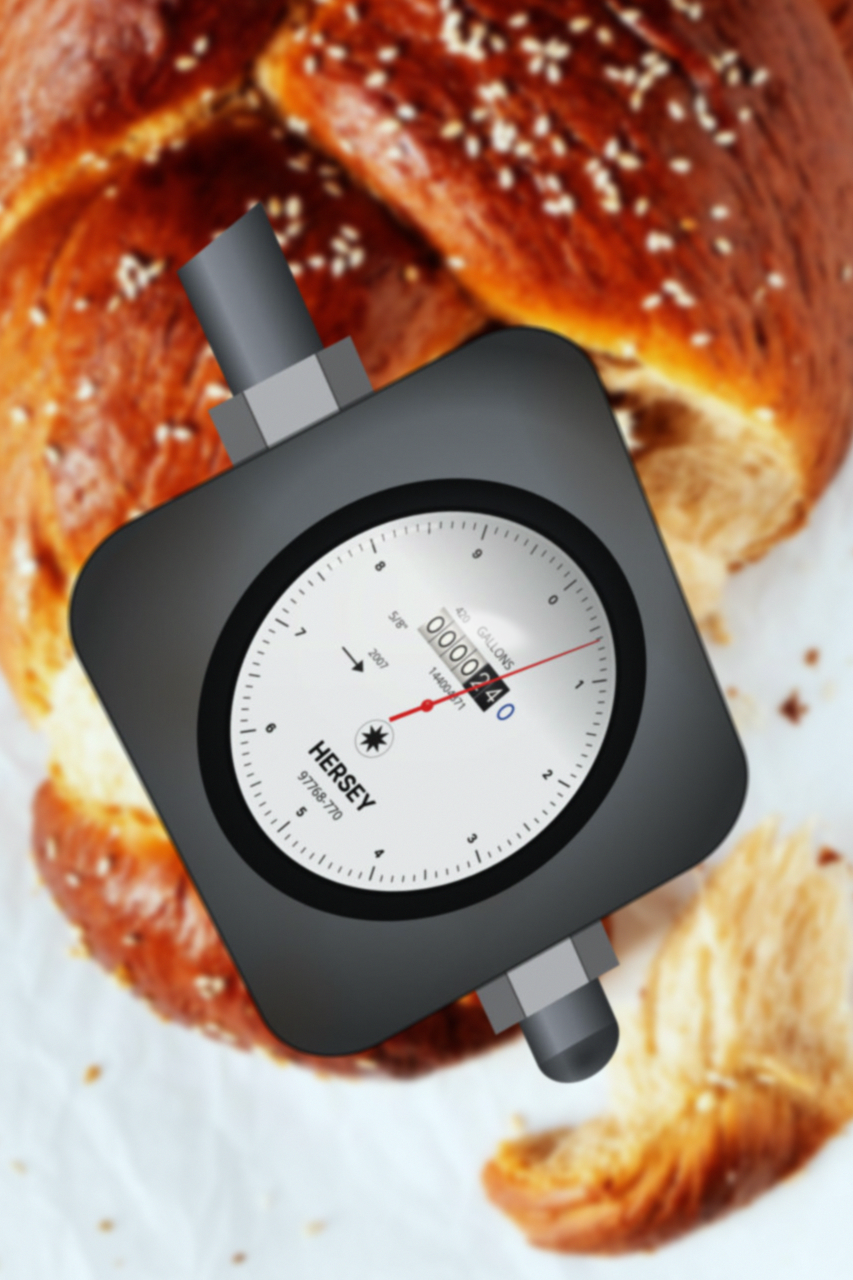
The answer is 240.6 gal
